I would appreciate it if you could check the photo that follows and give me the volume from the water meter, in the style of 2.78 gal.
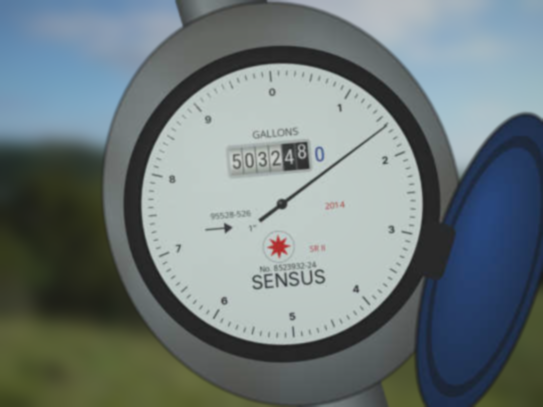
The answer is 5032481.6 gal
